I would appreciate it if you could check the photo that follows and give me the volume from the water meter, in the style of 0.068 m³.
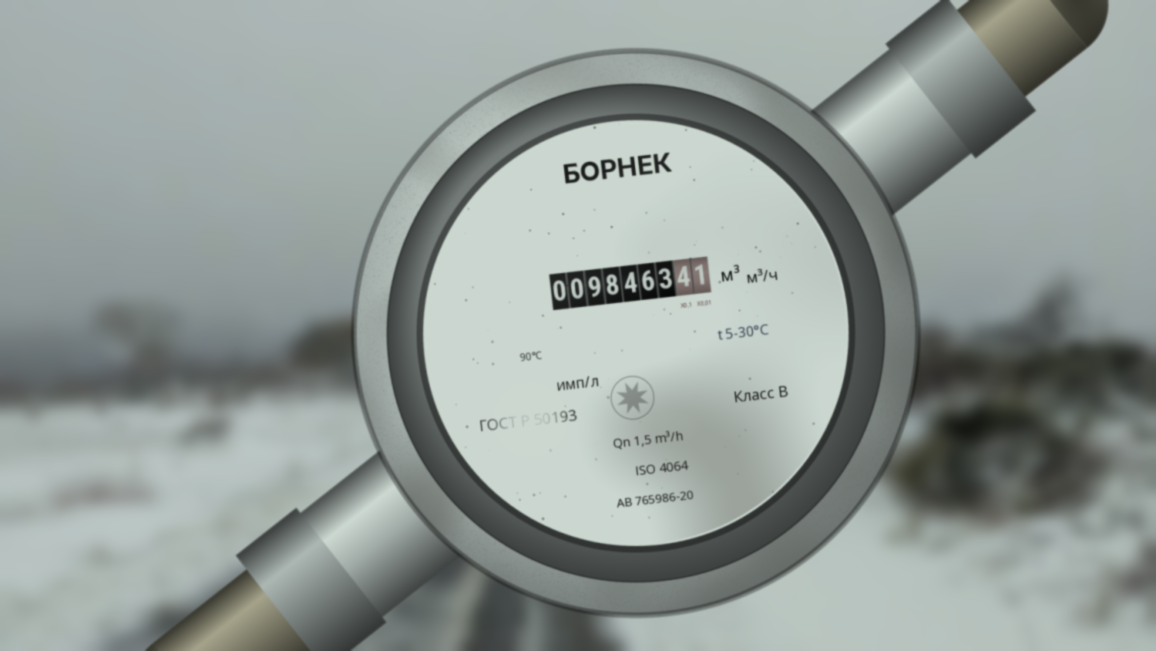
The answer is 98463.41 m³
